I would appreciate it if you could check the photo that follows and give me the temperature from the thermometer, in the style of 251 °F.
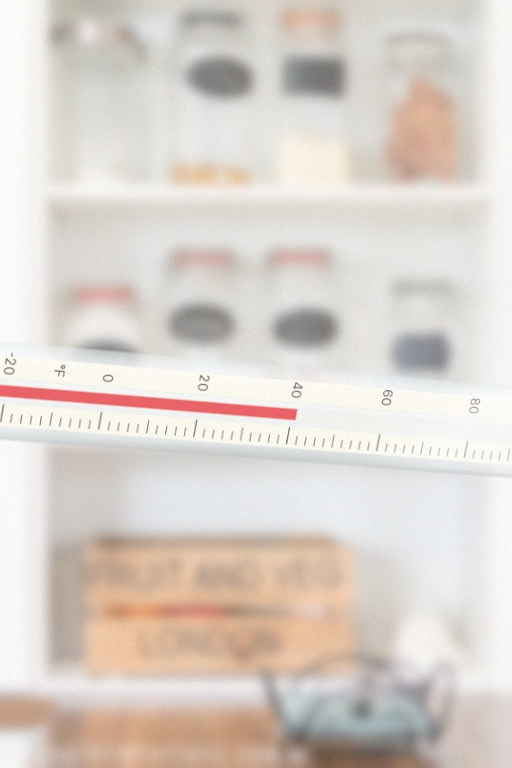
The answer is 41 °F
